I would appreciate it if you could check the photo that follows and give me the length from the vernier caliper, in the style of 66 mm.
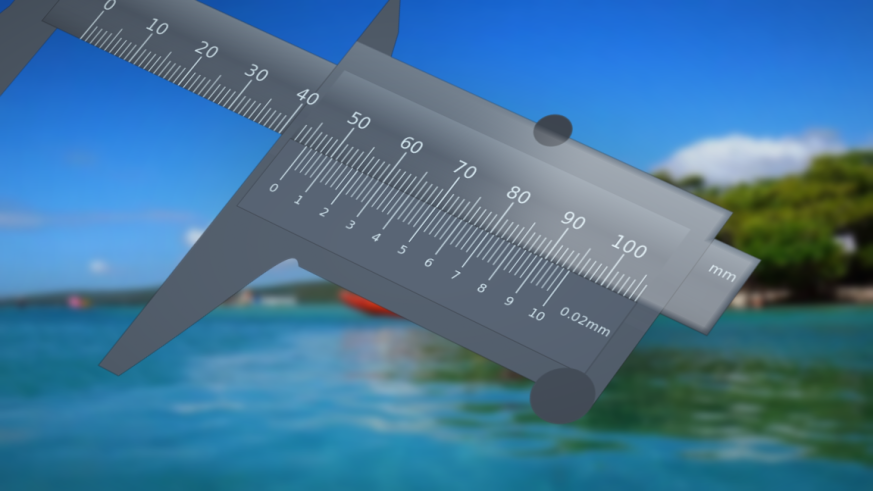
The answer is 45.4 mm
